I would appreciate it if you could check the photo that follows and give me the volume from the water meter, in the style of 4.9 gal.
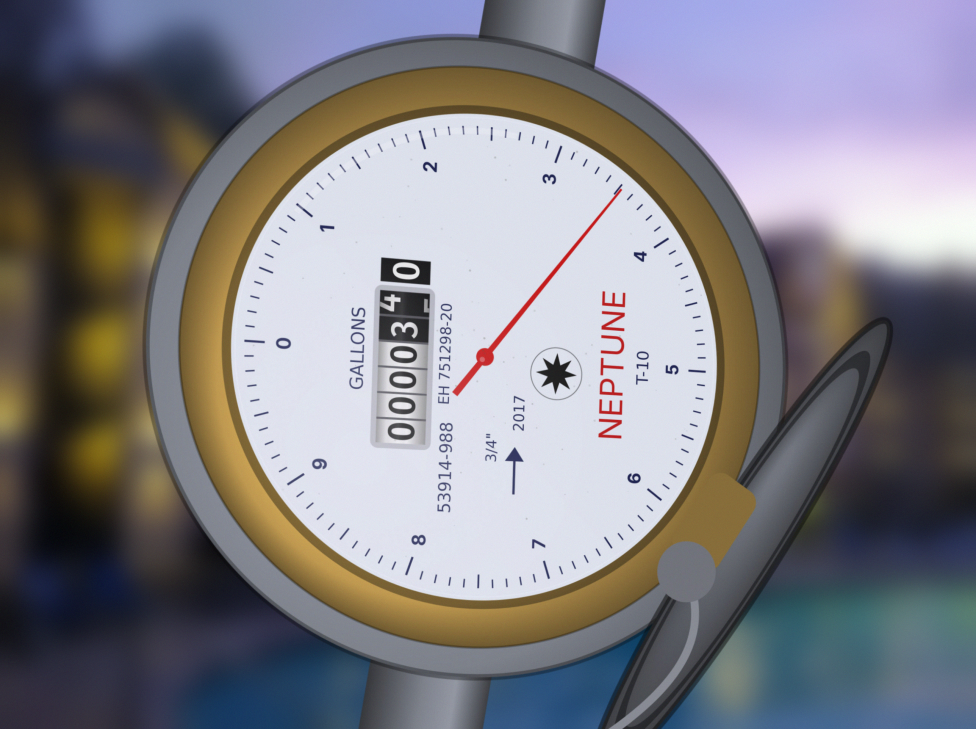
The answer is 343.5 gal
